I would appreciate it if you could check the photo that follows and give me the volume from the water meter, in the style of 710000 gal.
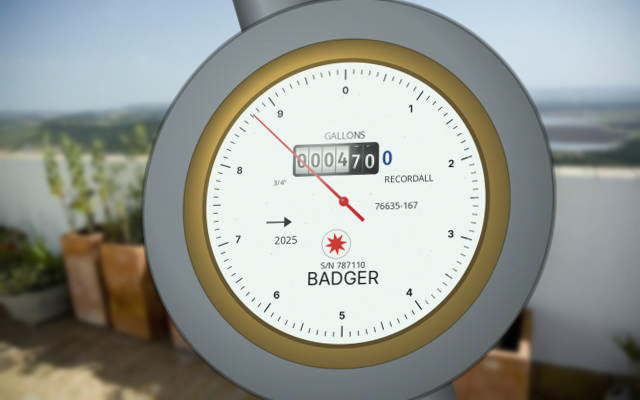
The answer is 4698.7 gal
